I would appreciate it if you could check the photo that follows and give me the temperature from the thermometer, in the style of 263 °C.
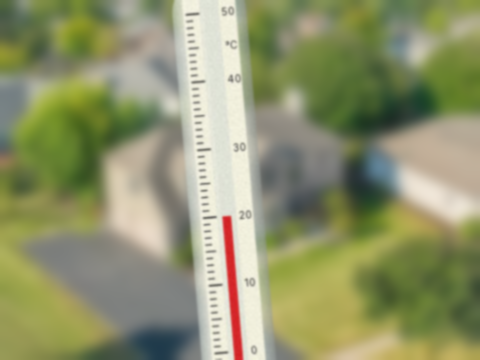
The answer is 20 °C
